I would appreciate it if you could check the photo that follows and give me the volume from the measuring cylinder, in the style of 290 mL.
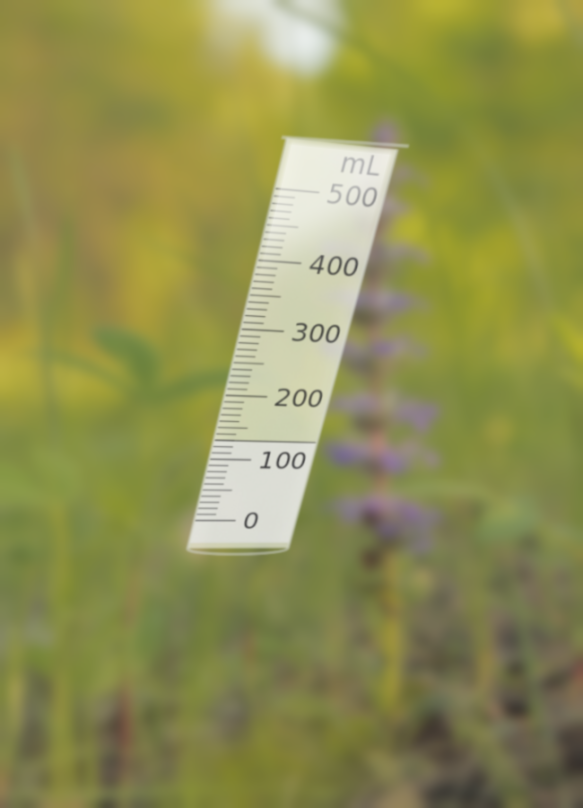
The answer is 130 mL
